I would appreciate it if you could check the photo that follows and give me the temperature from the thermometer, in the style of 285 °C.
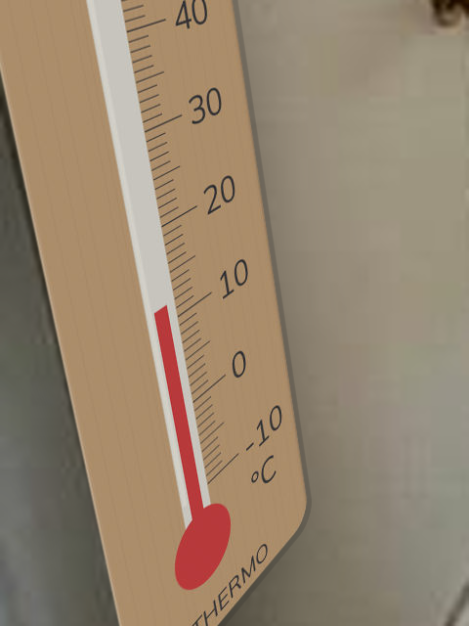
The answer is 12 °C
